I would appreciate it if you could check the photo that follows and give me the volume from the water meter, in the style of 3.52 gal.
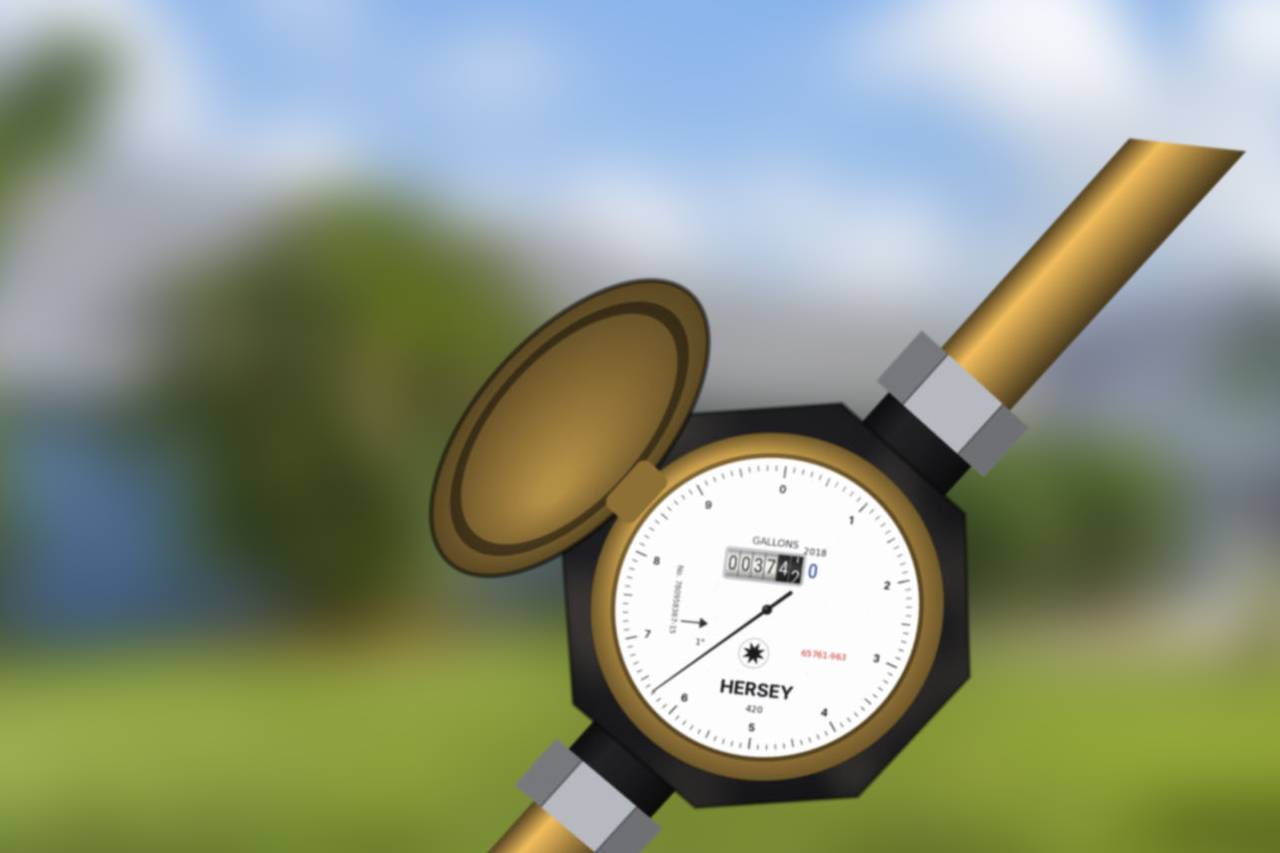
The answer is 37416.3 gal
